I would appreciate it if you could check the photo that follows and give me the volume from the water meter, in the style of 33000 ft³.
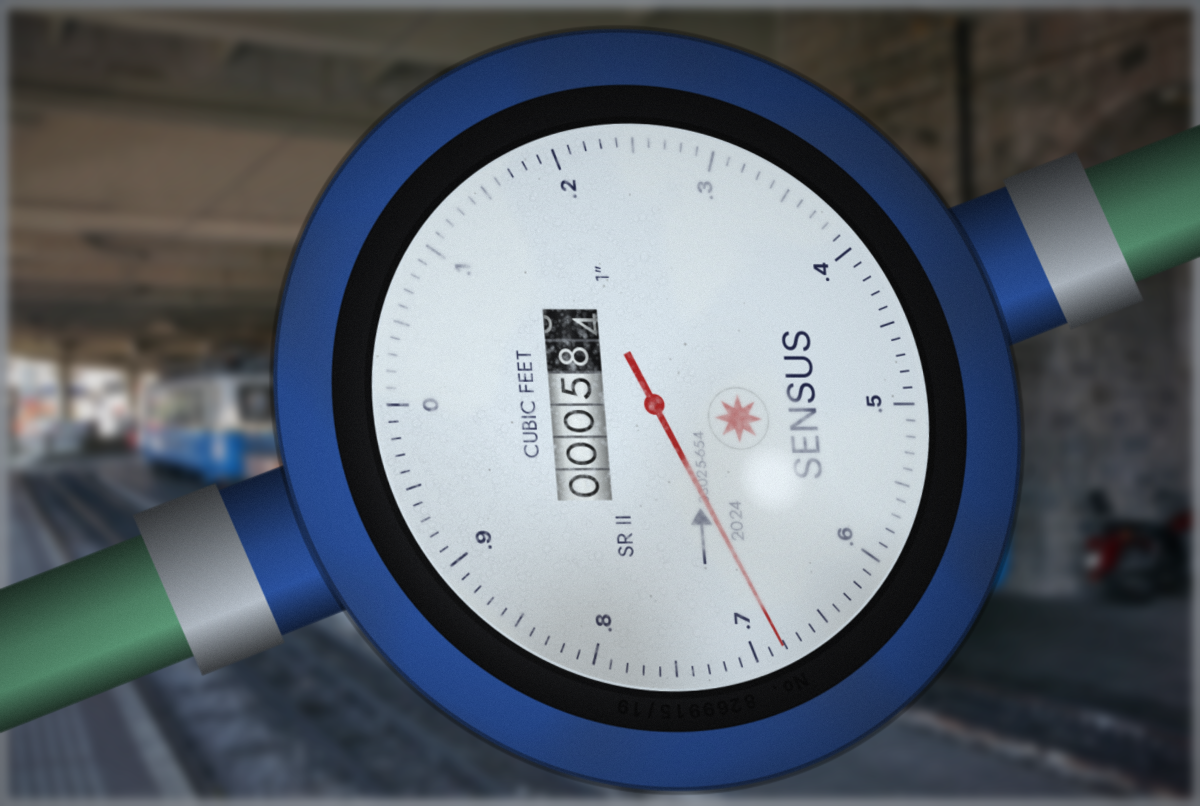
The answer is 583.68 ft³
